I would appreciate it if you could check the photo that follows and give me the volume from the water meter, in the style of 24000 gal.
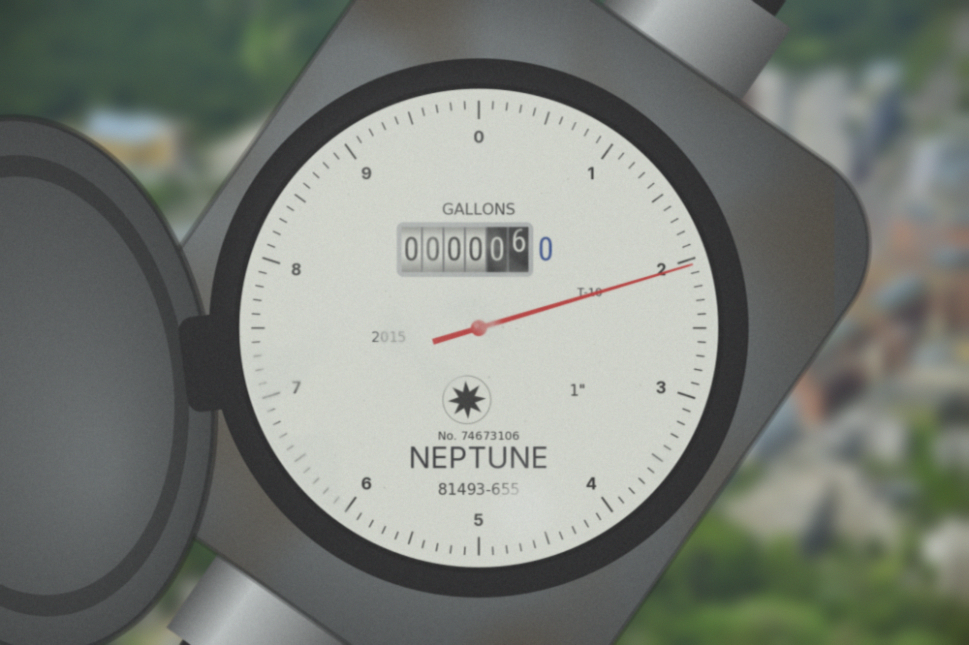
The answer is 62.0 gal
